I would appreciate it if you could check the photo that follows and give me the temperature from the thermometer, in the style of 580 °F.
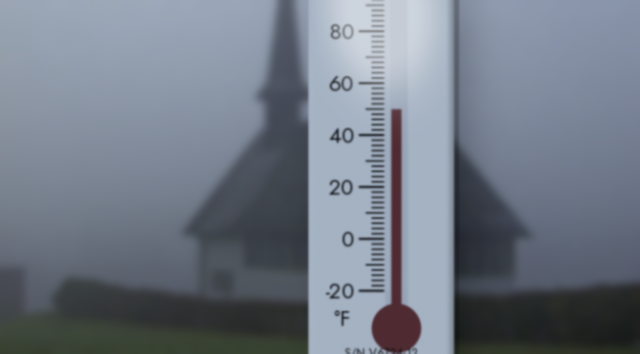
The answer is 50 °F
